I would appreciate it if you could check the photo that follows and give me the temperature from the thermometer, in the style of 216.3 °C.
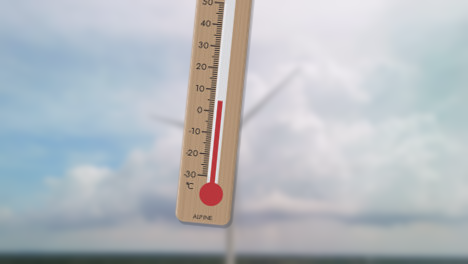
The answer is 5 °C
